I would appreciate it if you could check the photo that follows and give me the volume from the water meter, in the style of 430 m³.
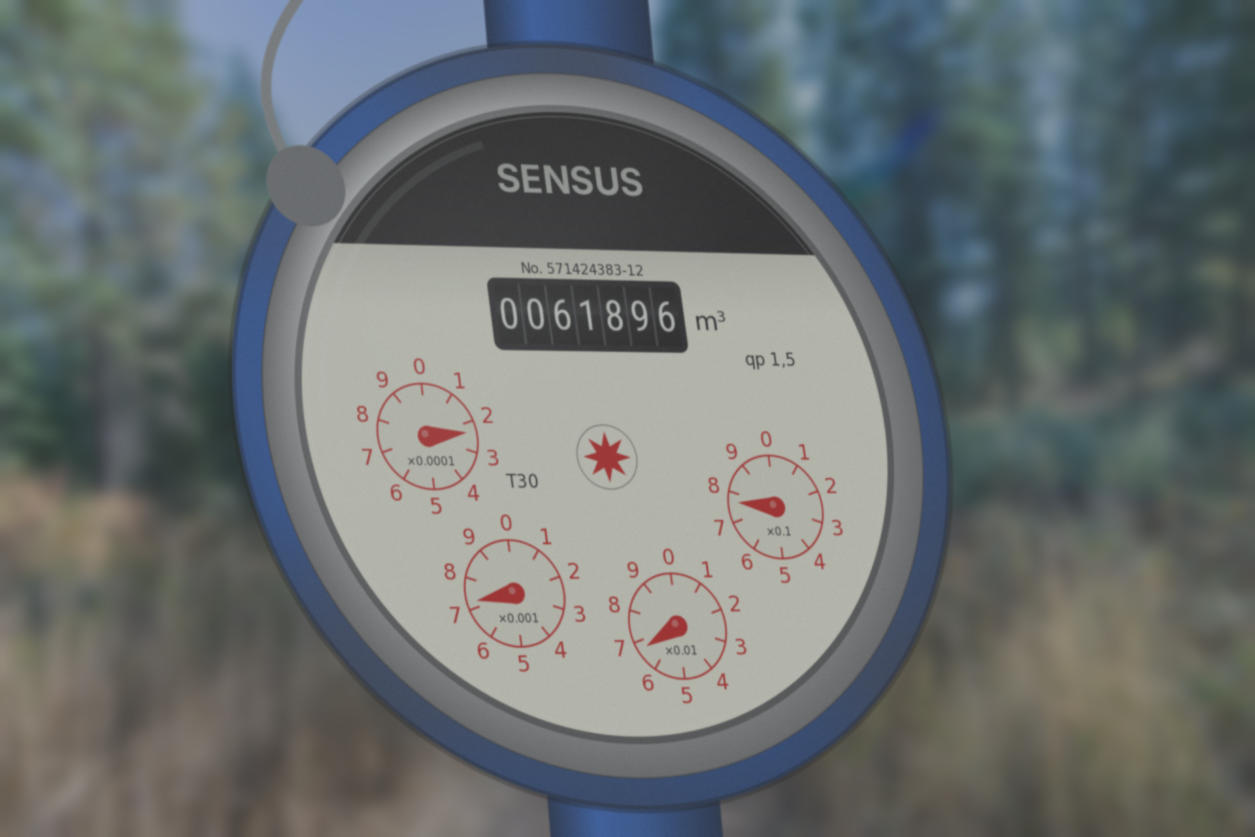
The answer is 61896.7672 m³
